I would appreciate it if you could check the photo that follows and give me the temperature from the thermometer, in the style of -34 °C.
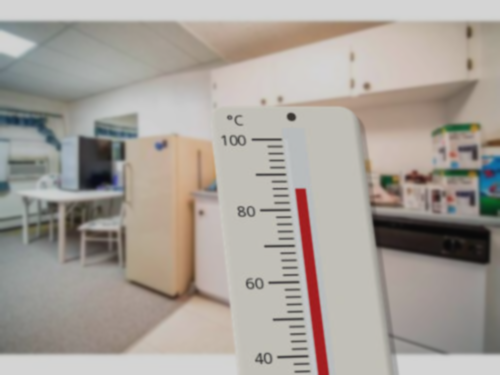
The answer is 86 °C
